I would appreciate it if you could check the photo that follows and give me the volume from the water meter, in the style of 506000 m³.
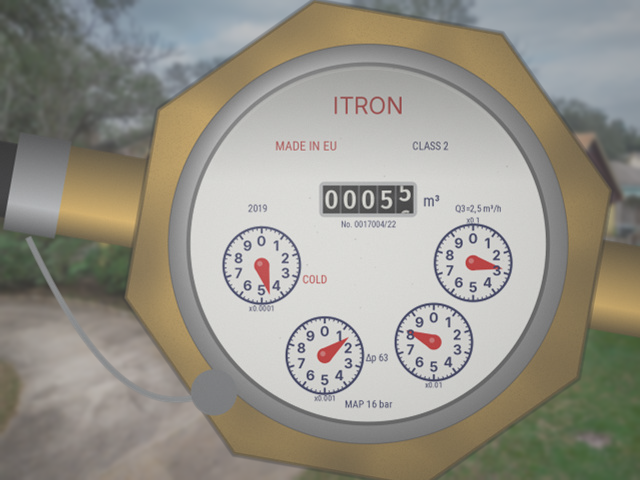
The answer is 55.2814 m³
